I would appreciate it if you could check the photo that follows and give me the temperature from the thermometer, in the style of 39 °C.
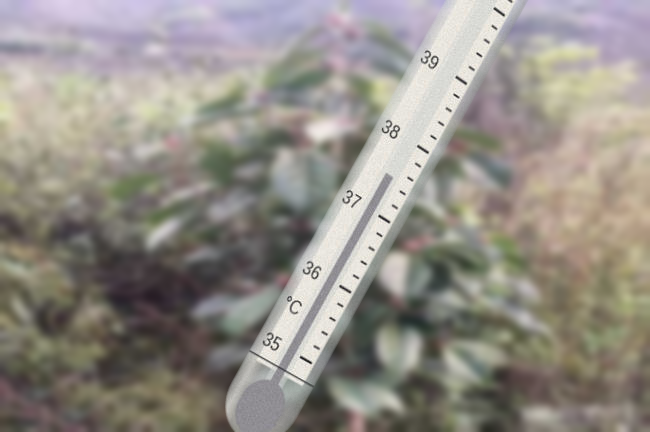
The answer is 37.5 °C
